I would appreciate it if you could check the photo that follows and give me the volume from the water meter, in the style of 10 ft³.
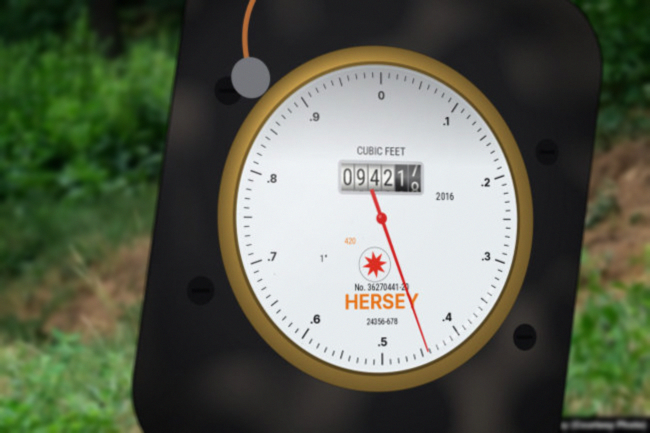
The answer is 94217.44 ft³
